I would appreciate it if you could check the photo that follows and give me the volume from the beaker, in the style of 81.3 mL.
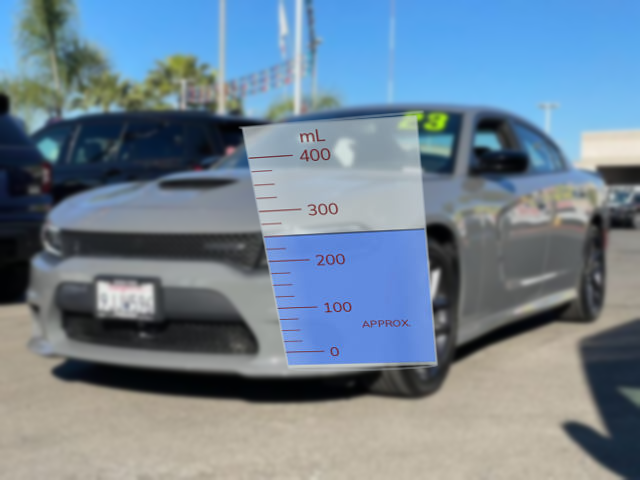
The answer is 250 mL
